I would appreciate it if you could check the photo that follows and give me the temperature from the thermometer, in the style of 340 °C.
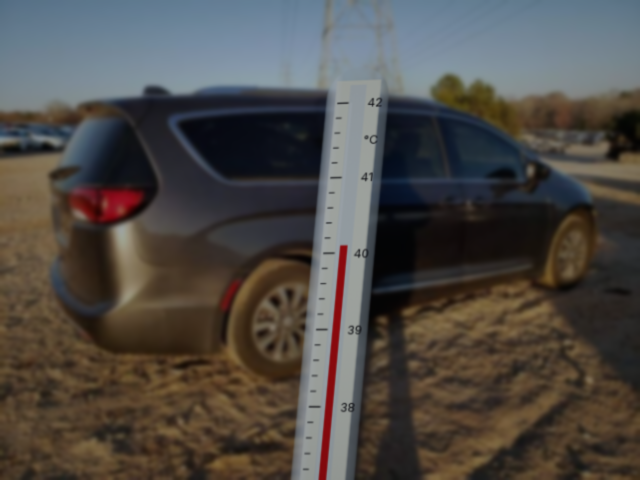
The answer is 40.1 °C
